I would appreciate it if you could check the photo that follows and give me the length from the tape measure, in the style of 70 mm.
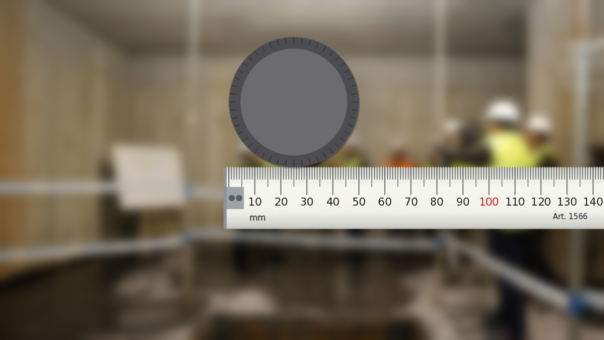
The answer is 50 mm
